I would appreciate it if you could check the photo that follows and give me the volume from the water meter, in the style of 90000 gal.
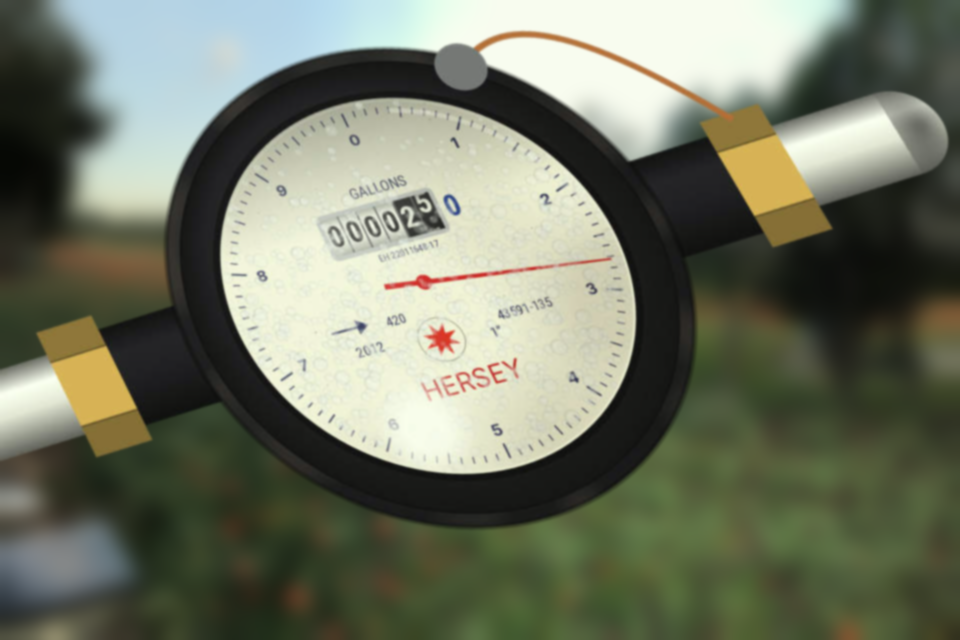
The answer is 252.7 gal
